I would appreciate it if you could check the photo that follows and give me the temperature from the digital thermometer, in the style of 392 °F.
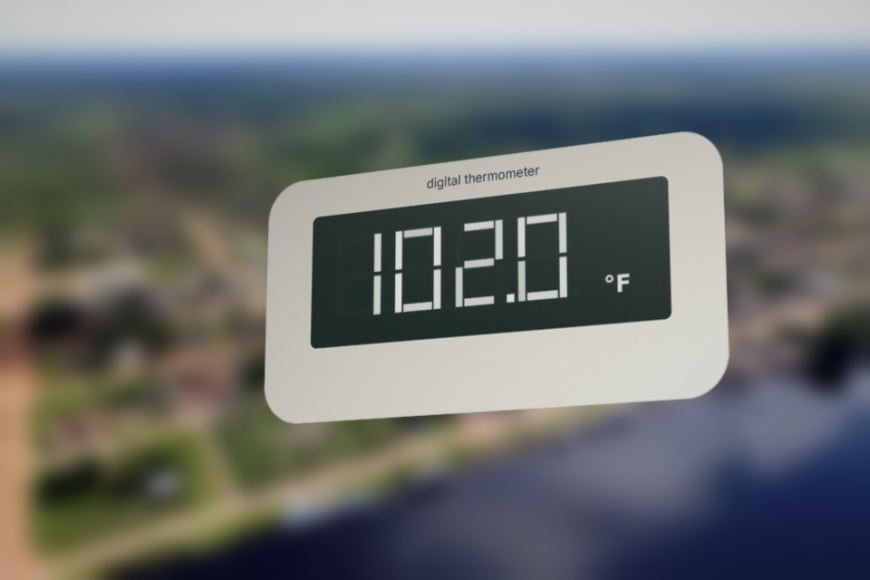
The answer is 102.0 °F
